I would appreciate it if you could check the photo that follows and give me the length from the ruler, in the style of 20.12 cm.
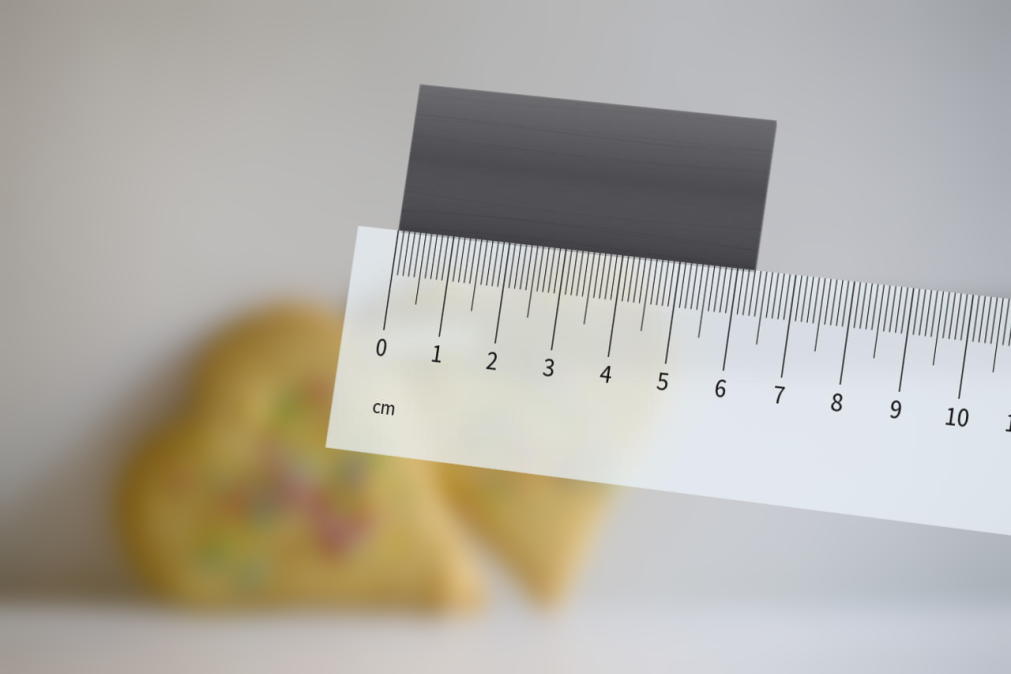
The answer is 6.3 cm
